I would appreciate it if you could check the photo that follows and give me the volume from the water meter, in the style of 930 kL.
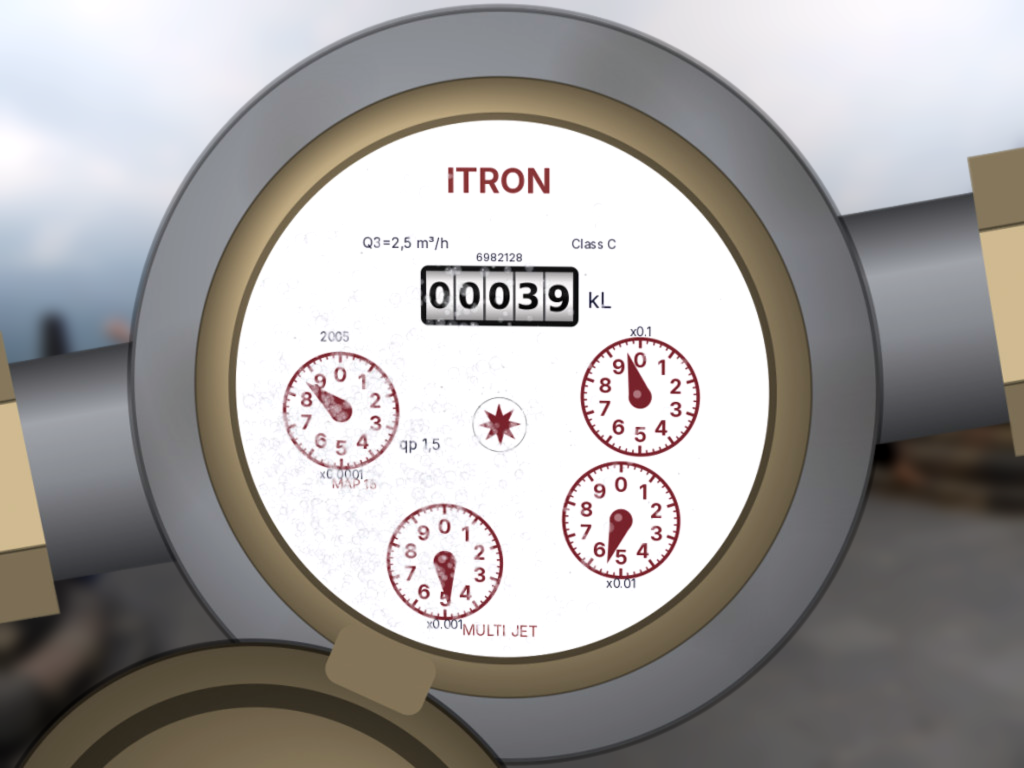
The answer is 38.9548 kL
